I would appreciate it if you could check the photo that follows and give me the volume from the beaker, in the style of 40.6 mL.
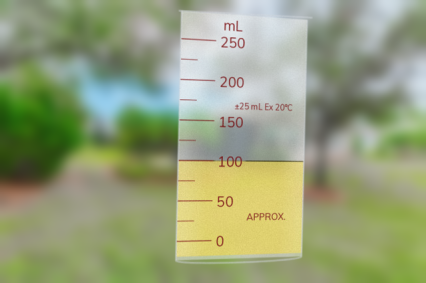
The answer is 100 mL
